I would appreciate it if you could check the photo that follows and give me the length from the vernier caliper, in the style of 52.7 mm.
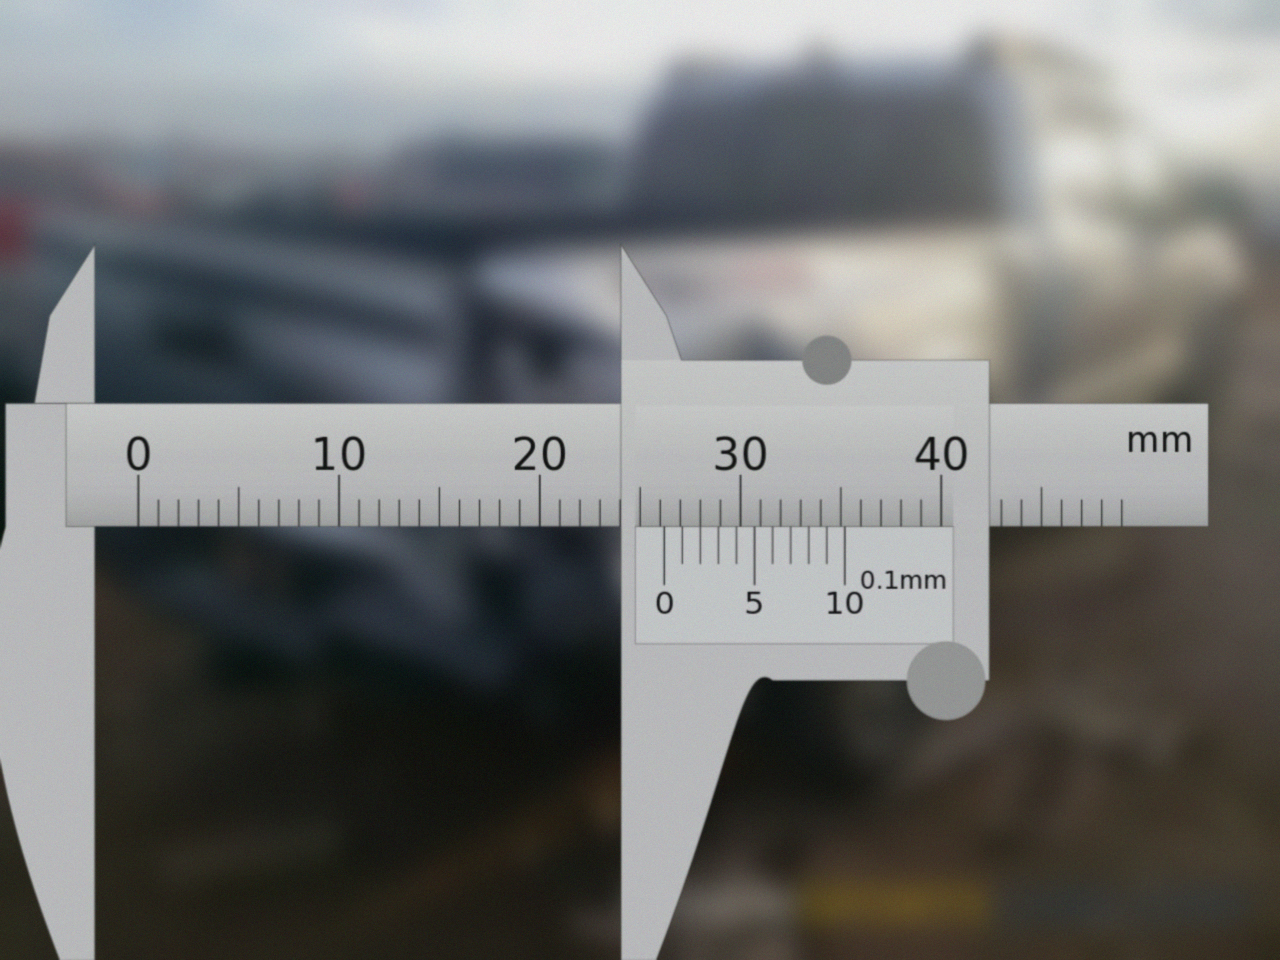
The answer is 26.2 mm
